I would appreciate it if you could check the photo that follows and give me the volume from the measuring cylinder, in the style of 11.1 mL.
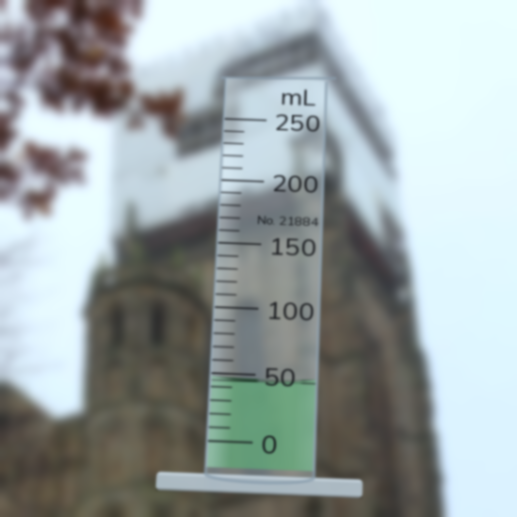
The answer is 45 mL
